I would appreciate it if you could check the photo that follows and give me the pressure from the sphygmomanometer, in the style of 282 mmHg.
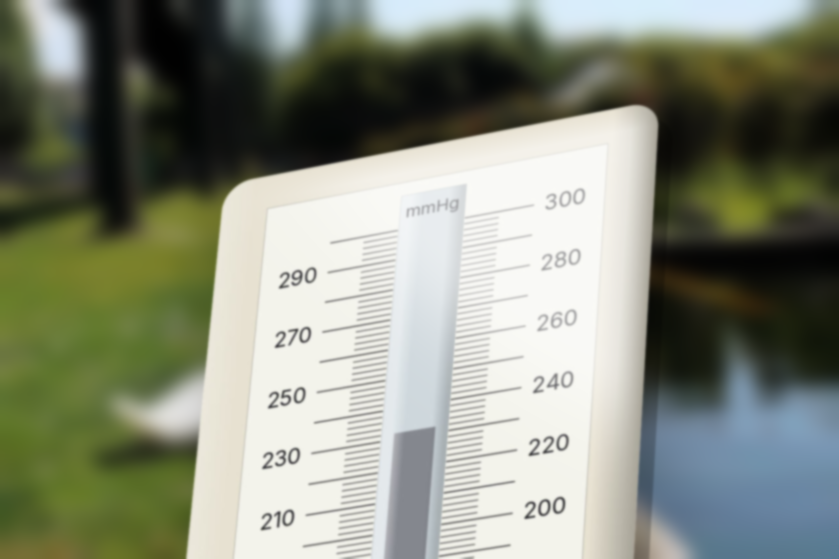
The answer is 232 mmHg
